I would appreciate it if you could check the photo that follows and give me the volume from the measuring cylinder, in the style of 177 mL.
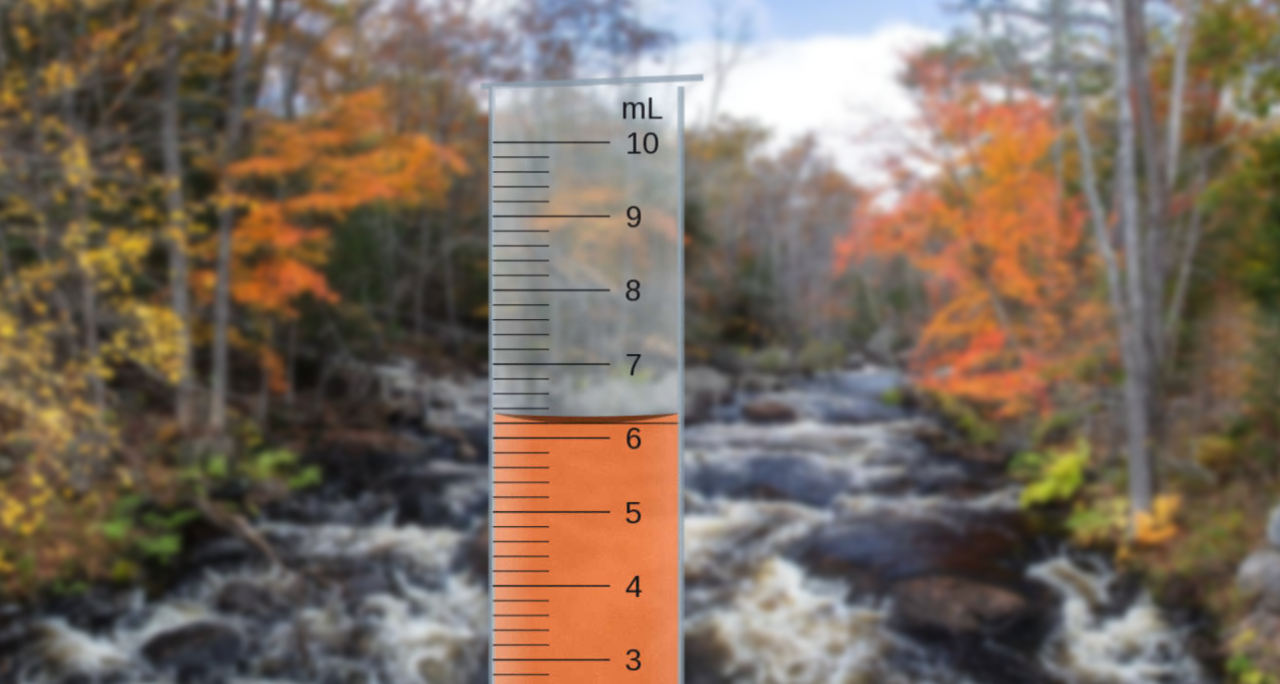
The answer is 6.2 mL
